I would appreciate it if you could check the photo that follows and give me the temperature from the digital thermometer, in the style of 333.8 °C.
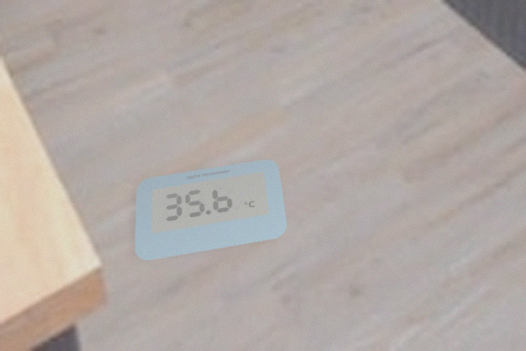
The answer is 35.6 °C
